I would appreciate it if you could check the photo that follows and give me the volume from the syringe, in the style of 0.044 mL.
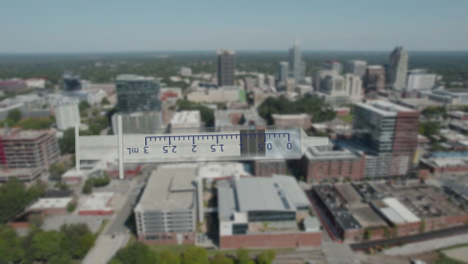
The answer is 0.5 mL
